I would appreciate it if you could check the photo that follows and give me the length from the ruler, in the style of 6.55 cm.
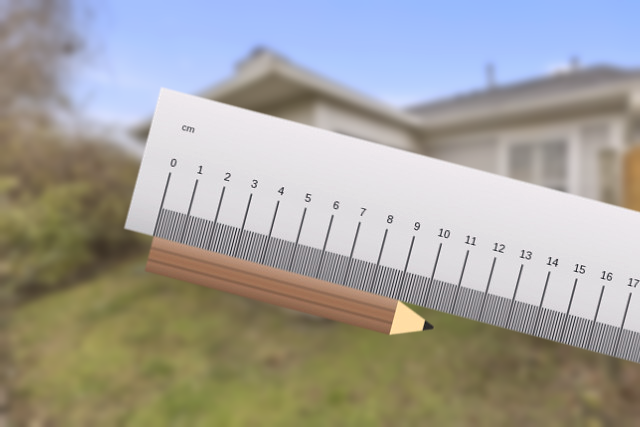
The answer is 10.5 cm
